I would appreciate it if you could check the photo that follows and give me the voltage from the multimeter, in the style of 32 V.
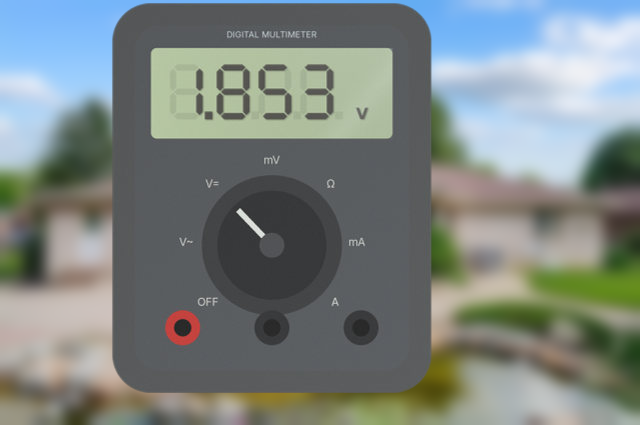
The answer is 1.853 V
